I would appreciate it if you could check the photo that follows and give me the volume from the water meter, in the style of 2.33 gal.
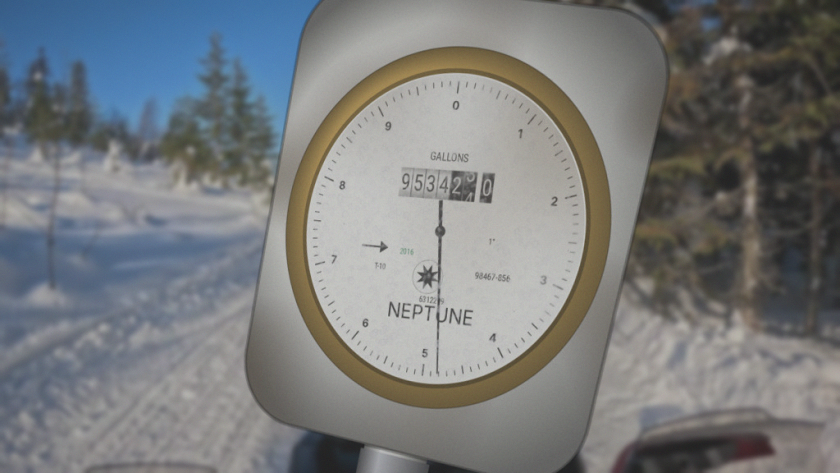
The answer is 9534234.8 gal
